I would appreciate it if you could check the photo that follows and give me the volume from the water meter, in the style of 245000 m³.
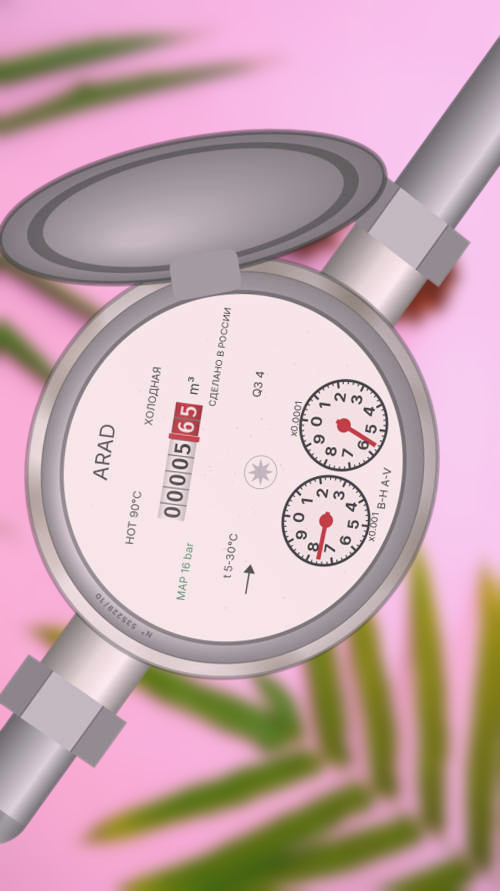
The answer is 5.6575 m³
